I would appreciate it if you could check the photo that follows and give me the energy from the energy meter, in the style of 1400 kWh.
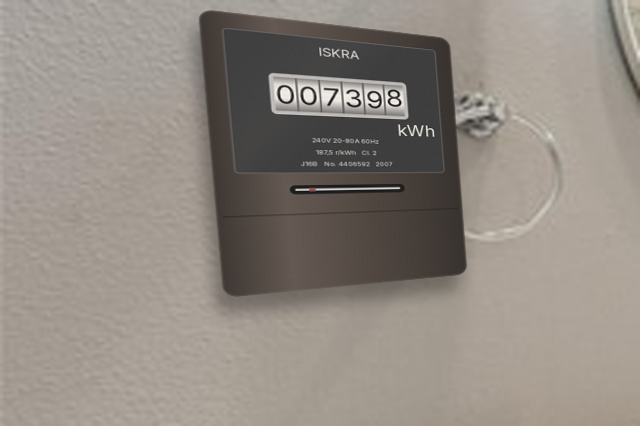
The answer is 7398 kWh
